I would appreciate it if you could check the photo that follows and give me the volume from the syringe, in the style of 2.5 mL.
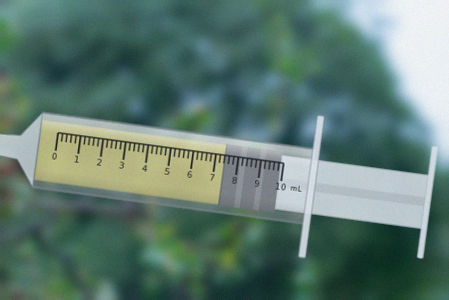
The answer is 7.4 mL
